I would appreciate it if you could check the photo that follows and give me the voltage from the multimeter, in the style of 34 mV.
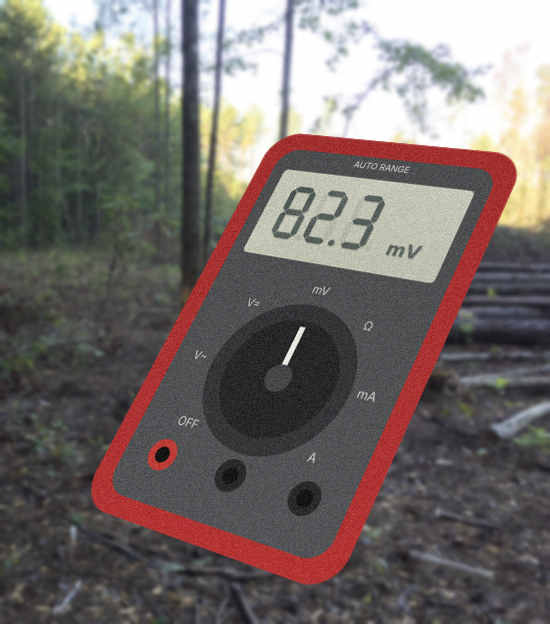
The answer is 82.3 mV
